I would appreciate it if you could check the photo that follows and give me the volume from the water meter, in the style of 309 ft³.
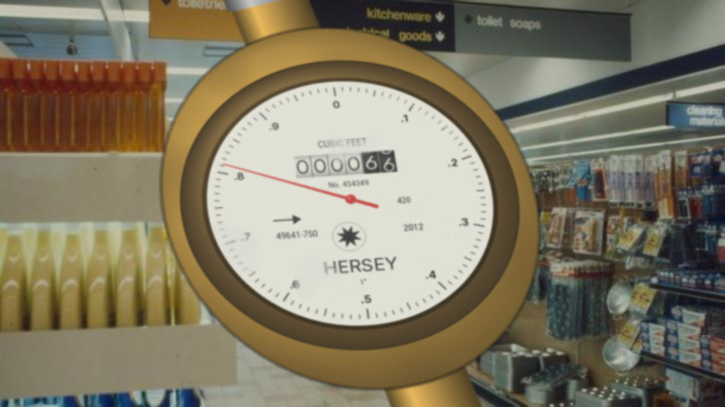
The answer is 65.81 ft³
